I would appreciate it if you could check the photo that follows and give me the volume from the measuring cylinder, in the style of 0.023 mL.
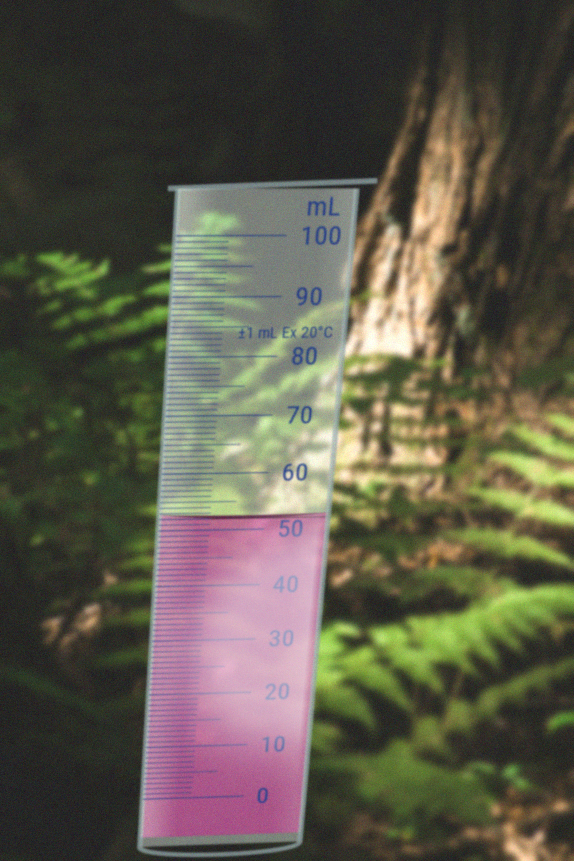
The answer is 52 mL
